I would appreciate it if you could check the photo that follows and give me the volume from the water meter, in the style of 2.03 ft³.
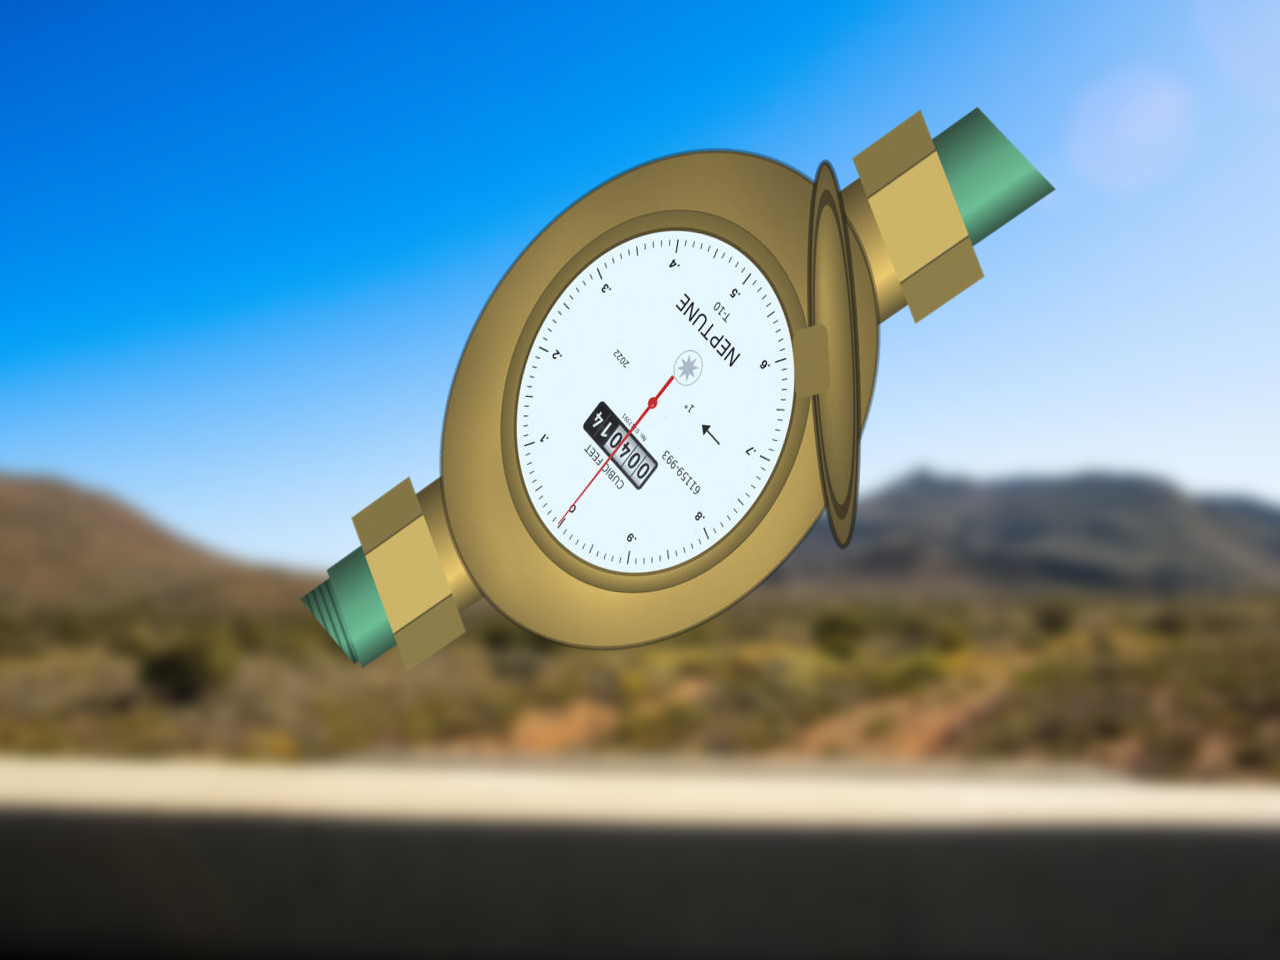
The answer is 4014.00 ft³
